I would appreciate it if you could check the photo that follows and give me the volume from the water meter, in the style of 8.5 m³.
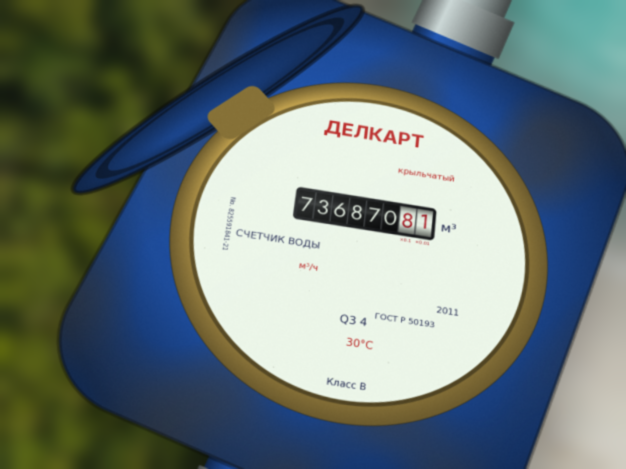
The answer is 736870.81 m³
